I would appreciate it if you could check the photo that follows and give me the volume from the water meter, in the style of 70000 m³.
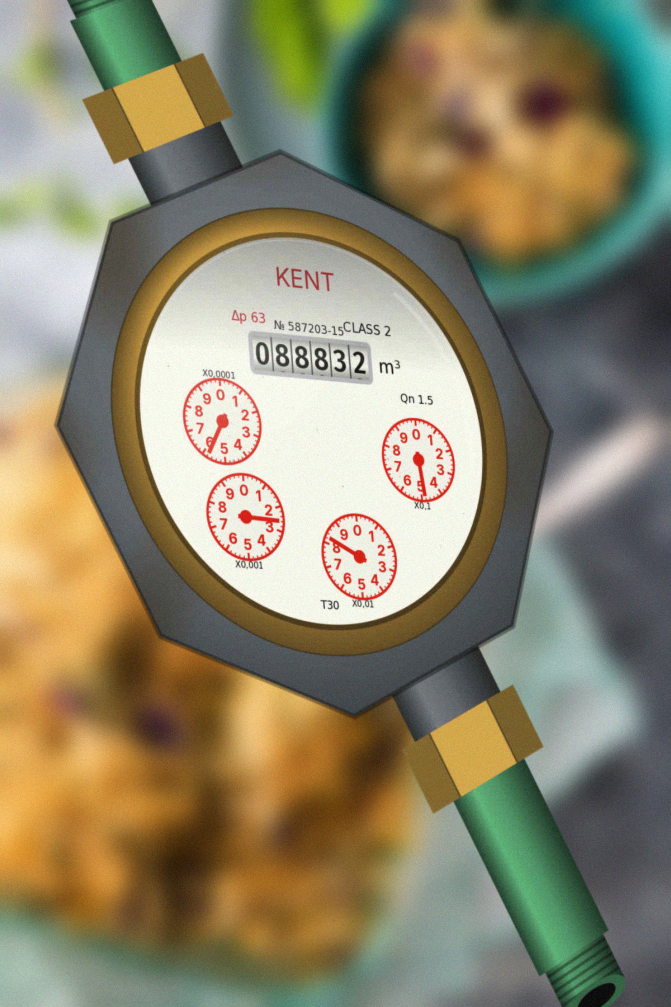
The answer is 88832.4825 m³
